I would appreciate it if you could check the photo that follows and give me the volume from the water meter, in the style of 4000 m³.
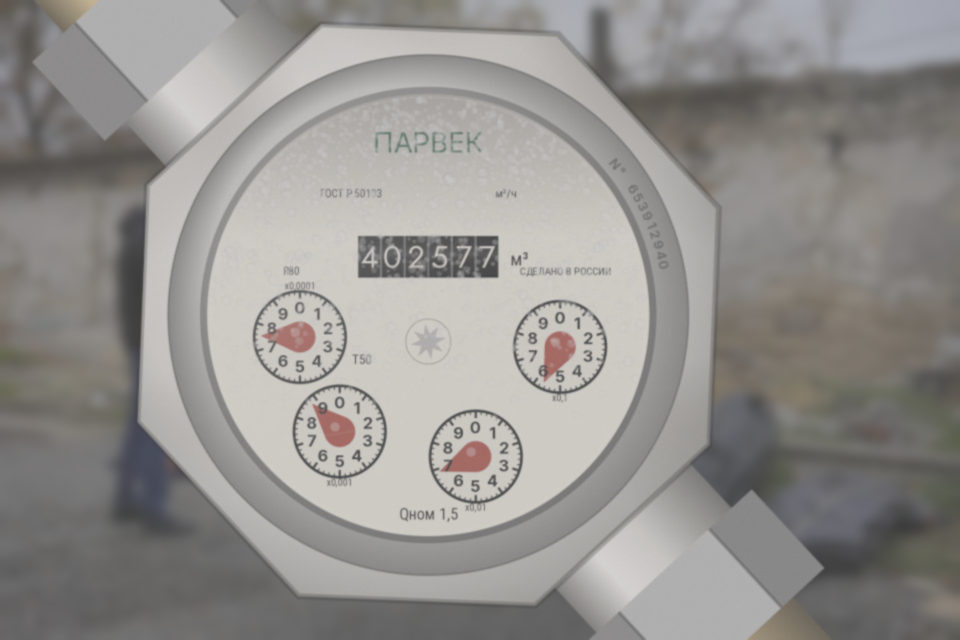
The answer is 402577.5687 m³
